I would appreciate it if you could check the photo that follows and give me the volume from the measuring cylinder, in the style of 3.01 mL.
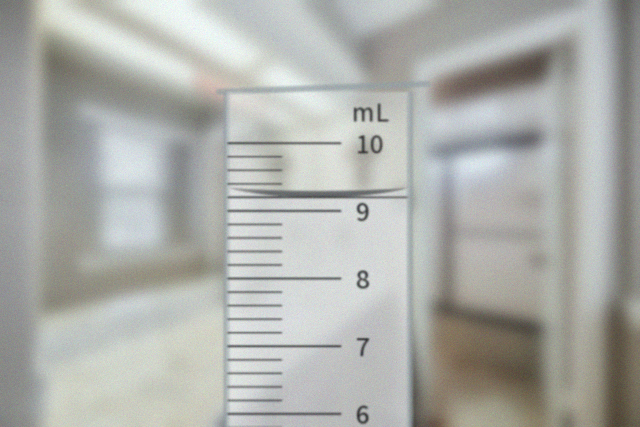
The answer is 9.2 mL
